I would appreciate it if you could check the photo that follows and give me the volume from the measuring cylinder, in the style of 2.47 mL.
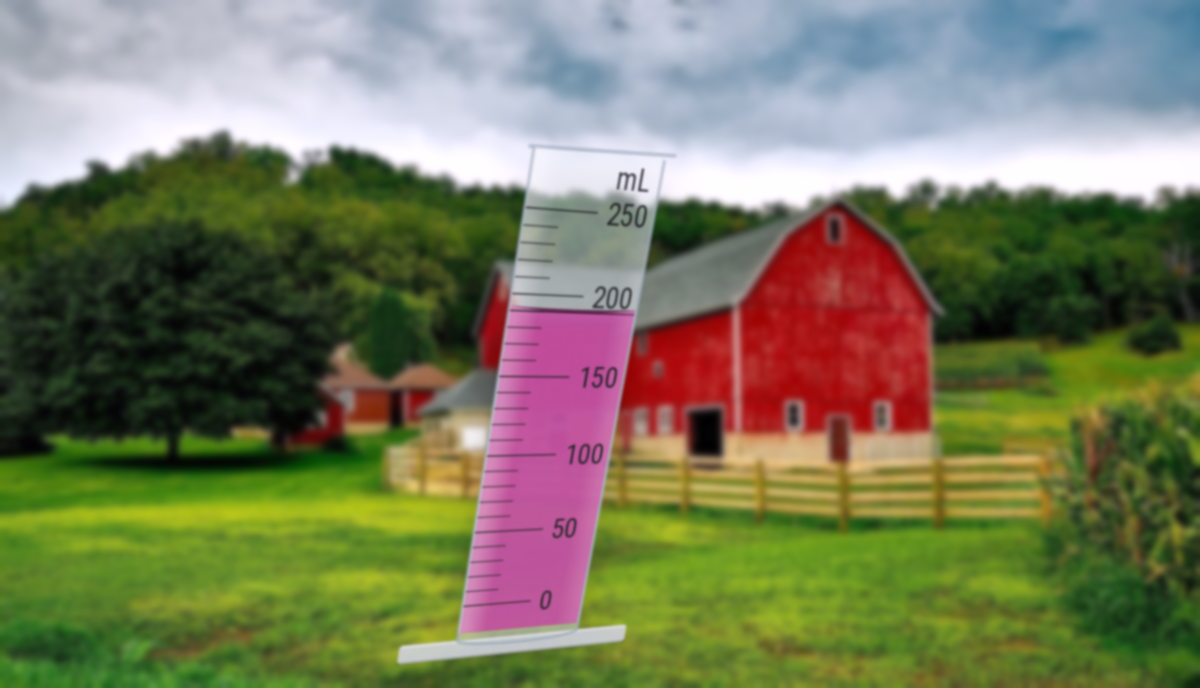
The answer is 190 mL
